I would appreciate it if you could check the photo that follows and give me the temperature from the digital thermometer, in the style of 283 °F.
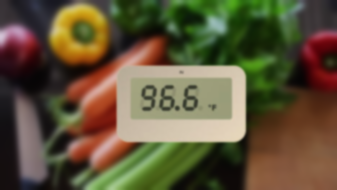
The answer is 96.6 °F
